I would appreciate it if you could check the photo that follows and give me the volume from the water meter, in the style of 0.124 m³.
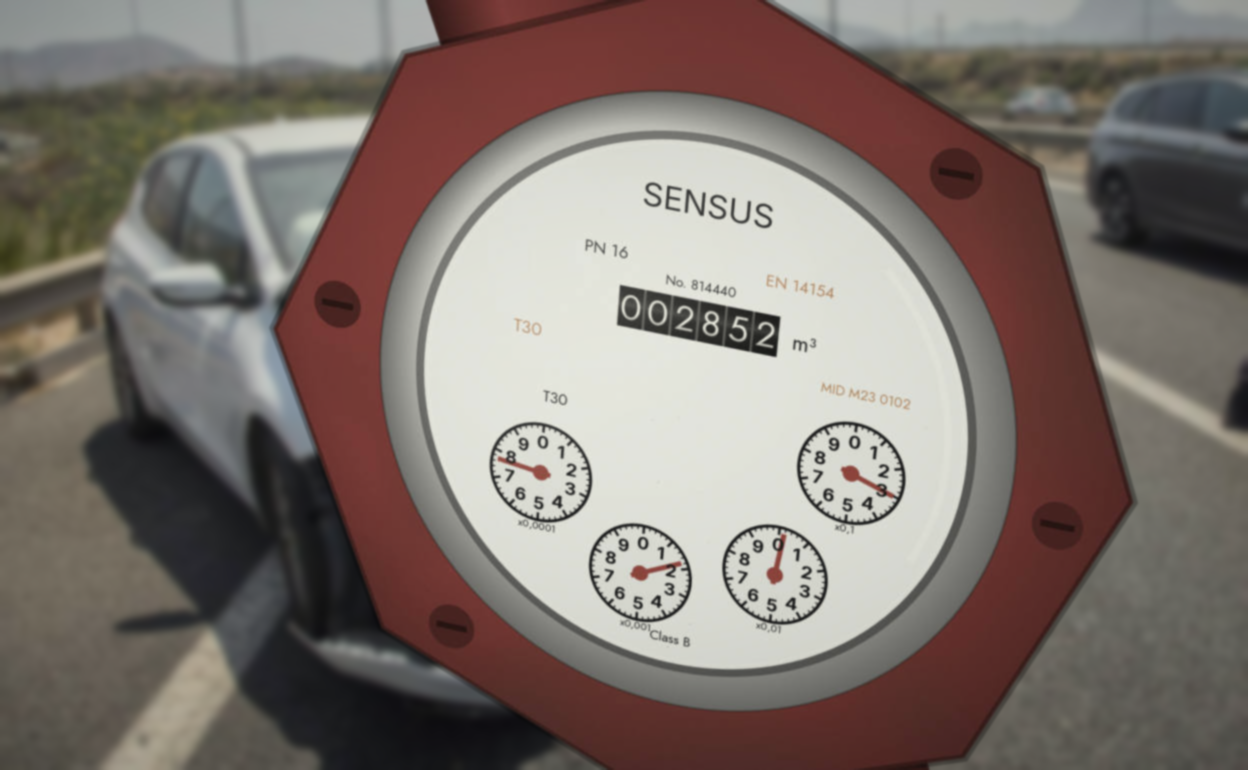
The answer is 2852.3017 m³
